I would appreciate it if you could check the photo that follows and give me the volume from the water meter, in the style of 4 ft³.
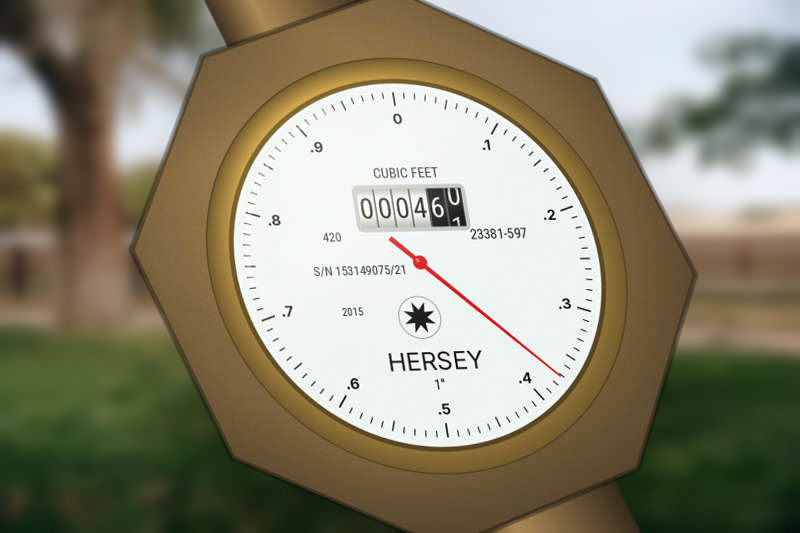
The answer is 460.37 ft³
